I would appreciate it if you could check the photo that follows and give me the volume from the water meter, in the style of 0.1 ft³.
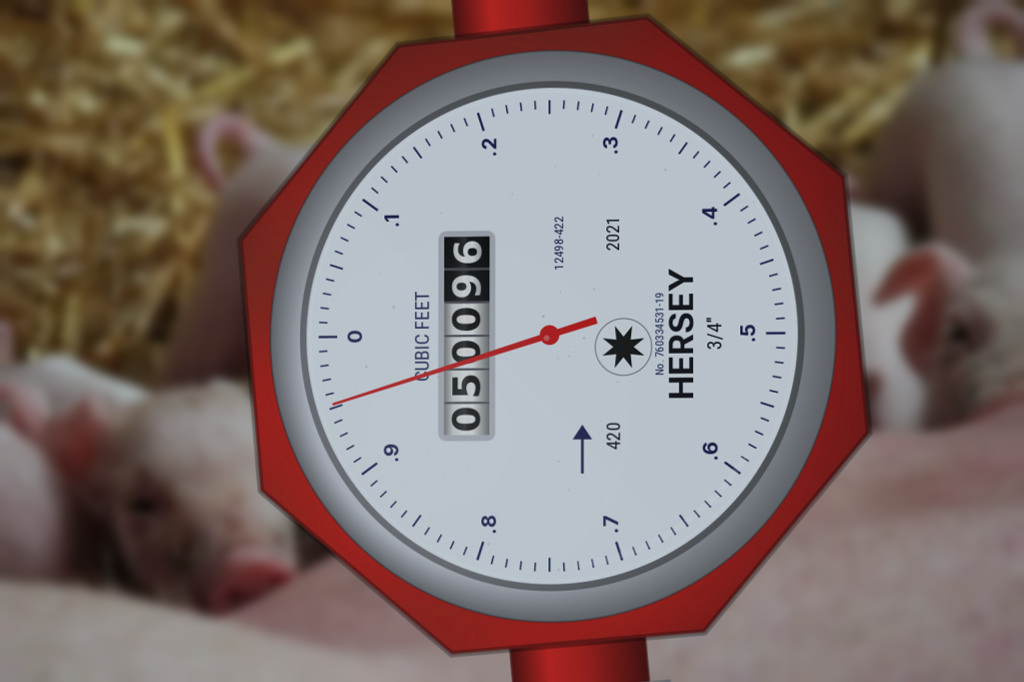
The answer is 50095.95 ft³
